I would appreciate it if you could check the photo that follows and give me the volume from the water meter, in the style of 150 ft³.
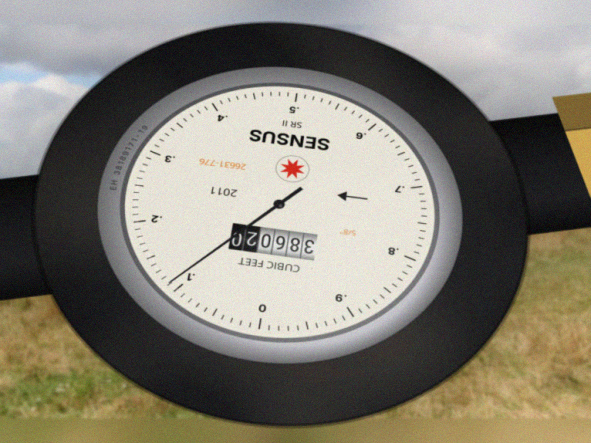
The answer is 386020.11 ft³
